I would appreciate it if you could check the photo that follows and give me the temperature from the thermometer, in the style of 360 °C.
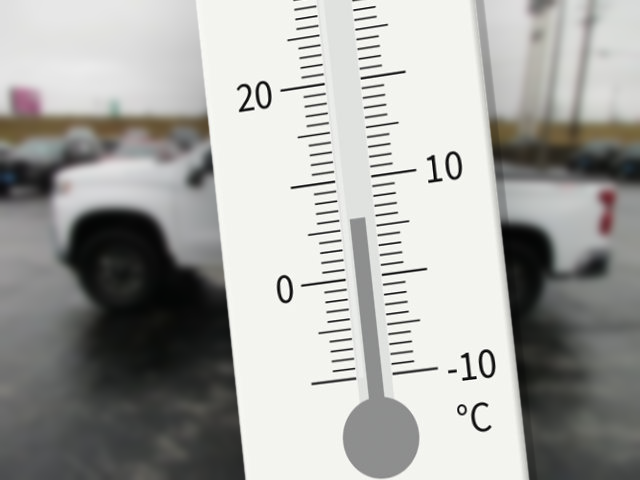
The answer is 6 °C
